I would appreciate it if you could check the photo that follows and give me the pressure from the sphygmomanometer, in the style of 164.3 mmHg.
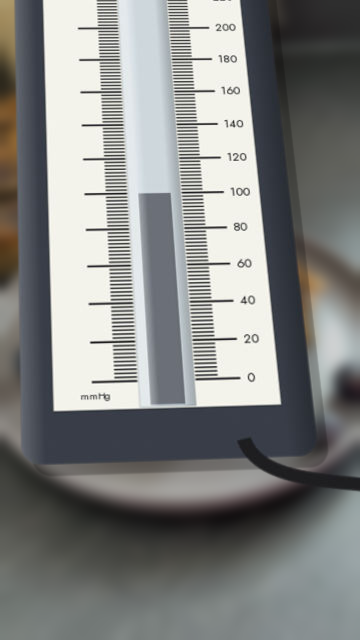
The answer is 100 mmHg
